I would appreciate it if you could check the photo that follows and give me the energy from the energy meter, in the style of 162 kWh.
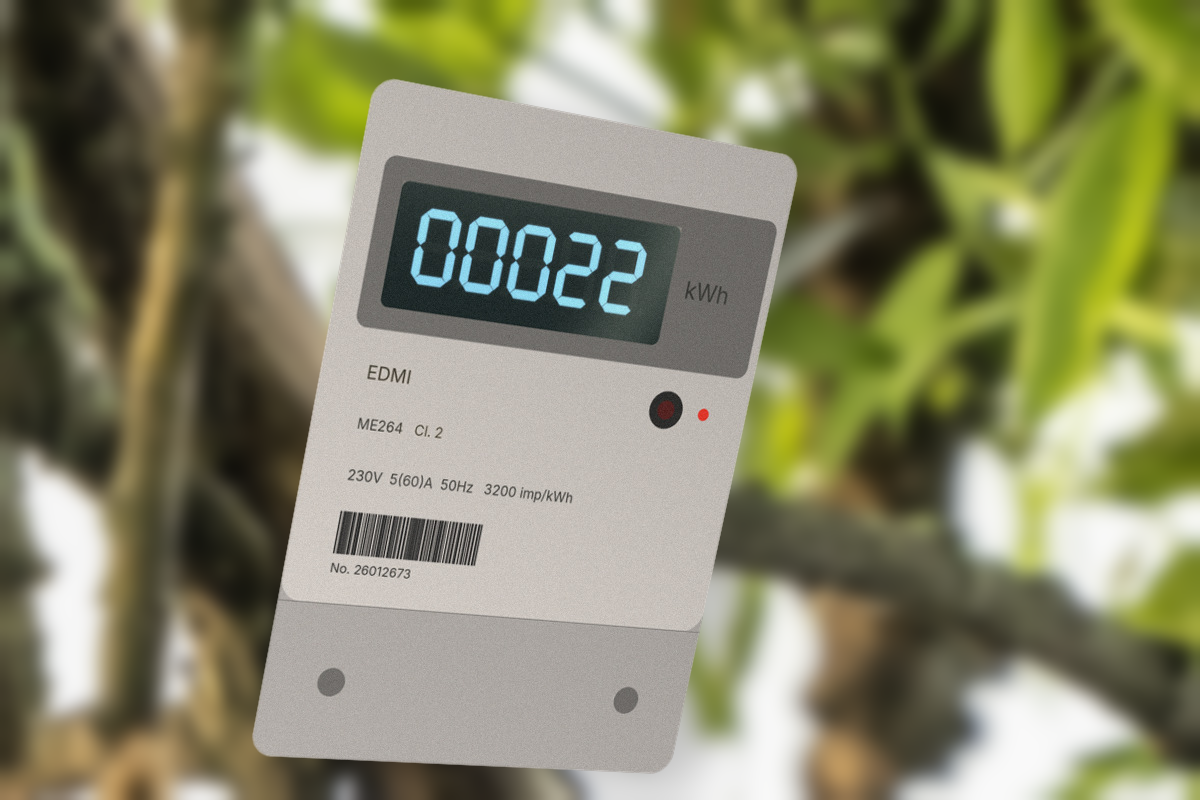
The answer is 22 kWh
